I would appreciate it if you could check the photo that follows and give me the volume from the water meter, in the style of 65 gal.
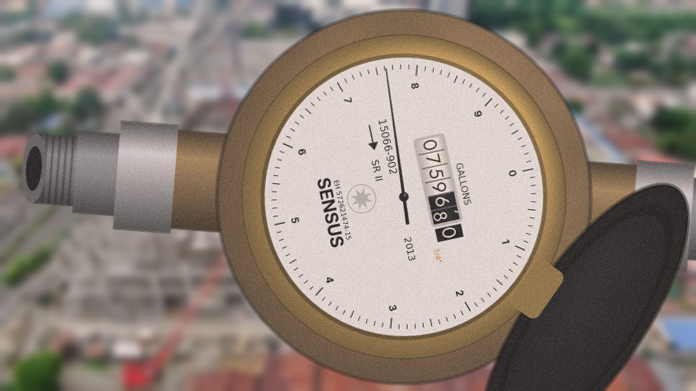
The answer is 759677.6 gal
